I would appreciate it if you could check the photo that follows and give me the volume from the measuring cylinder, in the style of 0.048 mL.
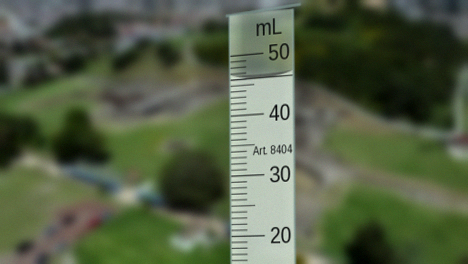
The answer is 46 mL
